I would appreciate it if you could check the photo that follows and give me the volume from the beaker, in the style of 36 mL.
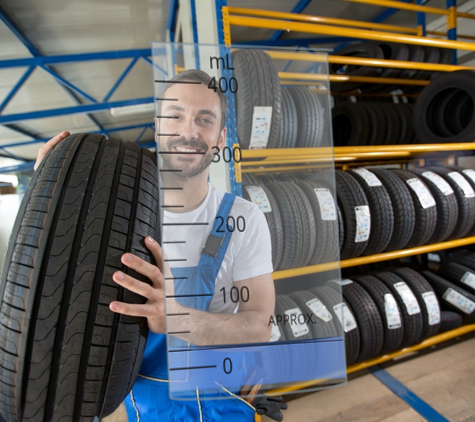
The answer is 25 mL
